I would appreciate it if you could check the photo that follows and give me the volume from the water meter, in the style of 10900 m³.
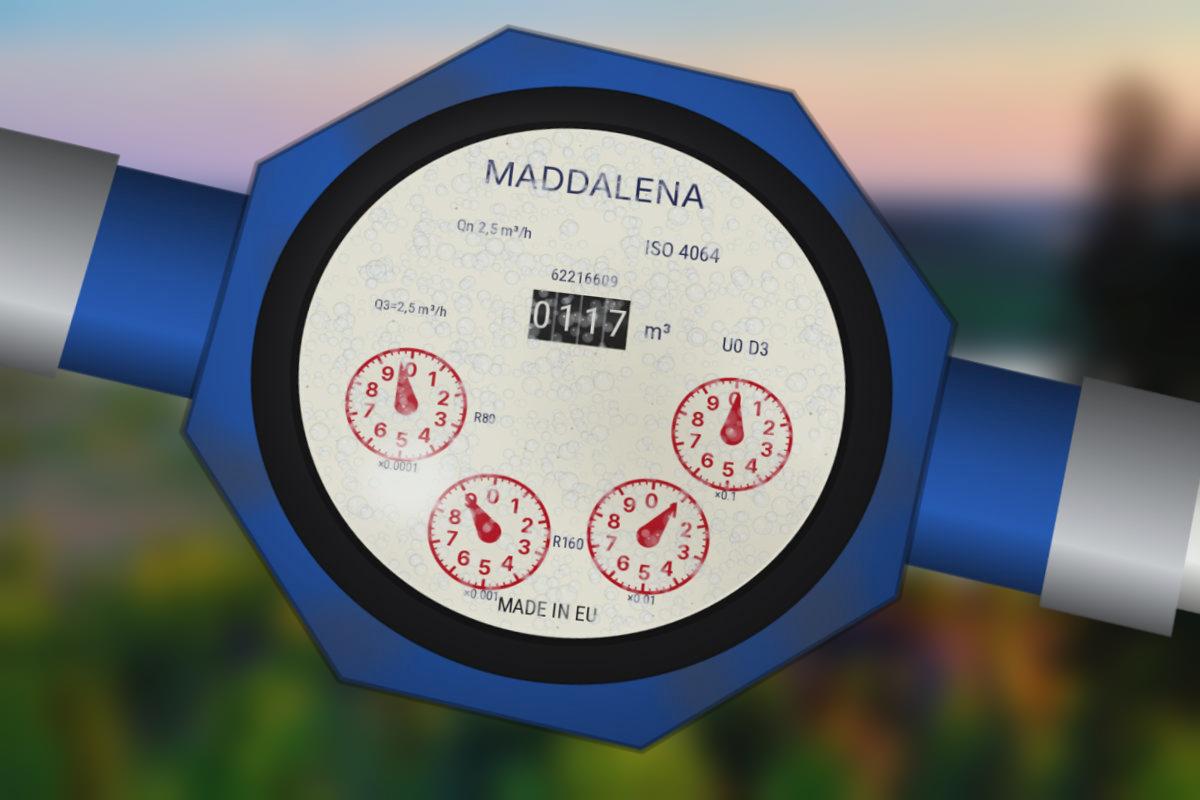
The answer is 117.0089 m³
